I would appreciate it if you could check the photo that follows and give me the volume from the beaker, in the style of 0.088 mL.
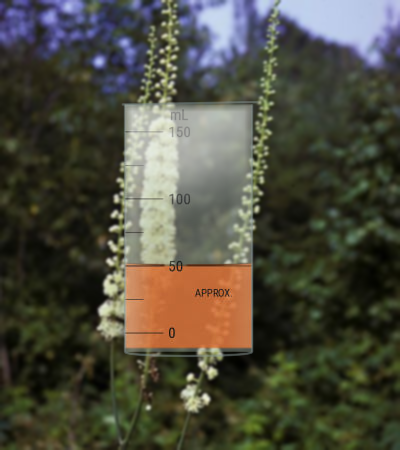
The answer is 50 mL
